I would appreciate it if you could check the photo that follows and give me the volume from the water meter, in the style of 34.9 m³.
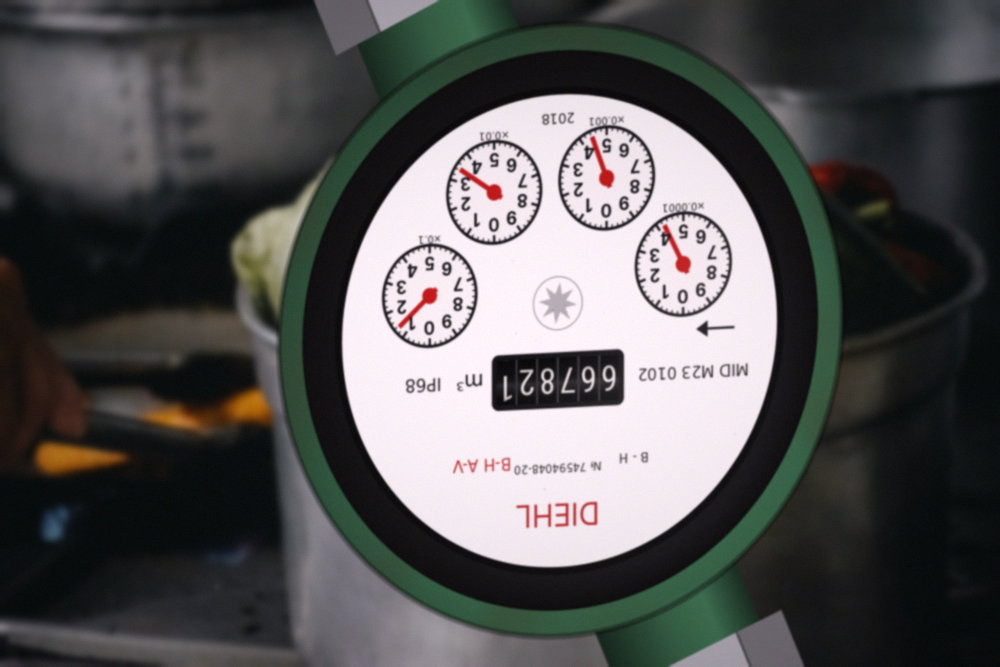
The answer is 667821.1344 m³
